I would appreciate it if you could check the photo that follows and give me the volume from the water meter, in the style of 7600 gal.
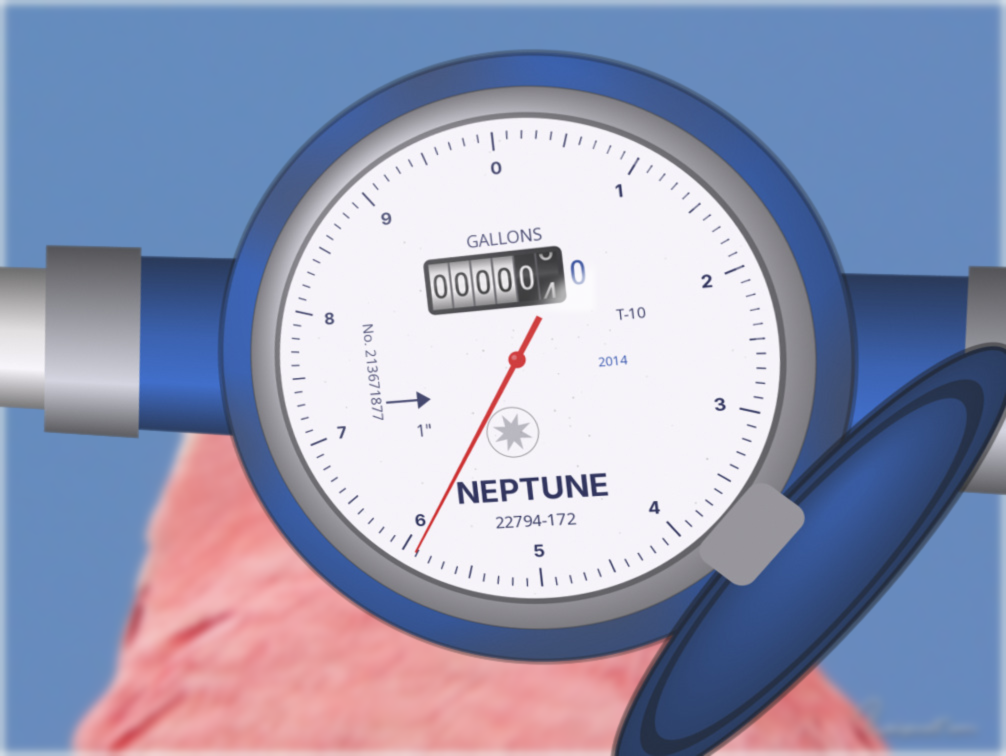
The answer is 35.9 gal
